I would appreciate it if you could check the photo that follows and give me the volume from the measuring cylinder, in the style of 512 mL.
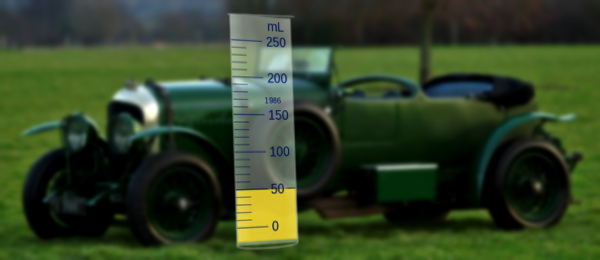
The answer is 50 mL
